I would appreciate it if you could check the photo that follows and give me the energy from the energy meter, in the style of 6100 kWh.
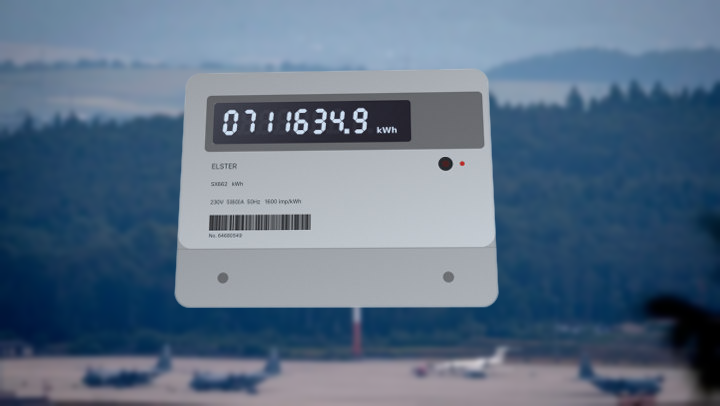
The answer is 711634.9 kWh
